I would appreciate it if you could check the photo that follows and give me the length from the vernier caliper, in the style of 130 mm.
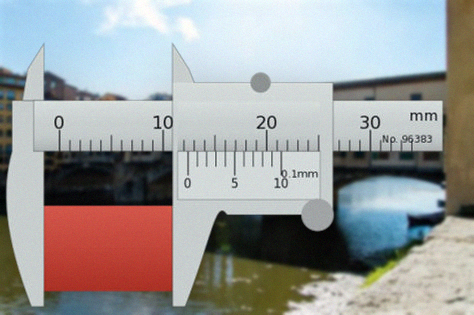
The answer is 12.4 mm
